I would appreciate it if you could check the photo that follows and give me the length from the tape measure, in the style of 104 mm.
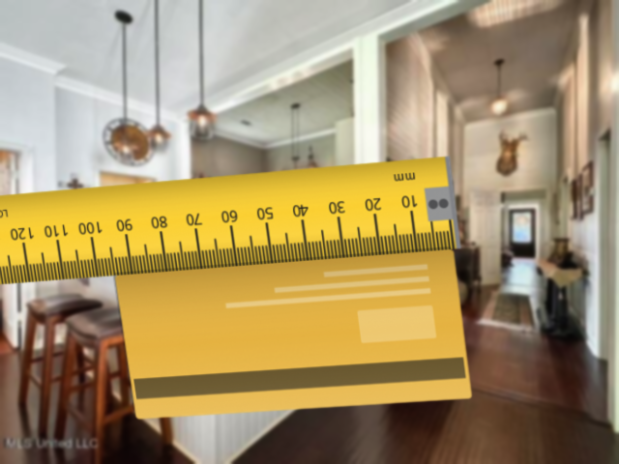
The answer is 95 mm
